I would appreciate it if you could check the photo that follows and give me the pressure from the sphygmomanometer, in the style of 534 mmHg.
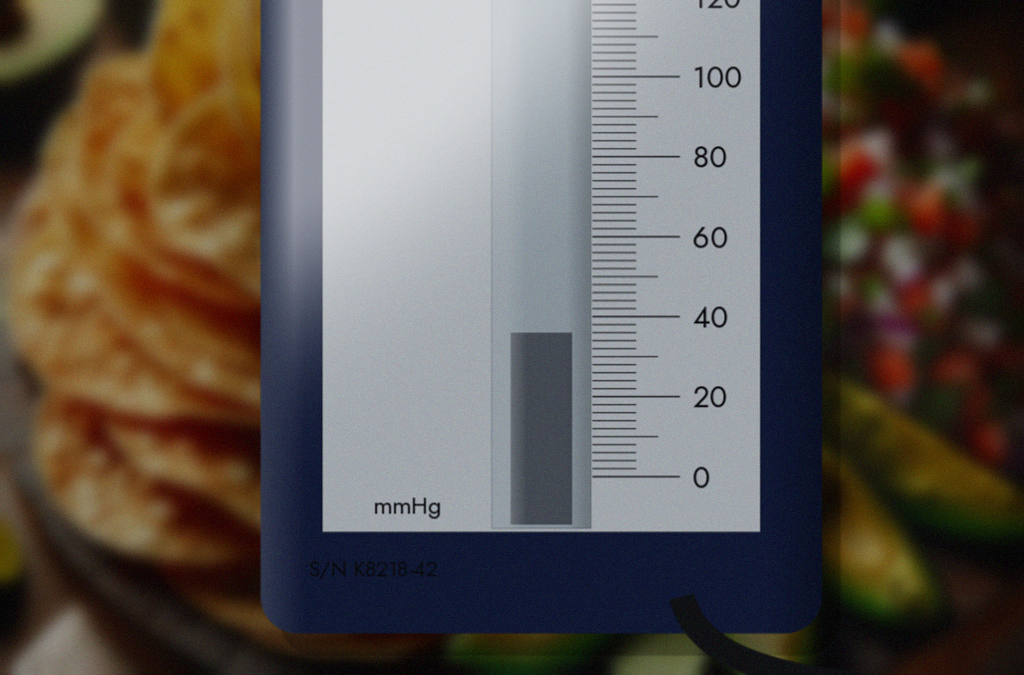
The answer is 36 mmHg
